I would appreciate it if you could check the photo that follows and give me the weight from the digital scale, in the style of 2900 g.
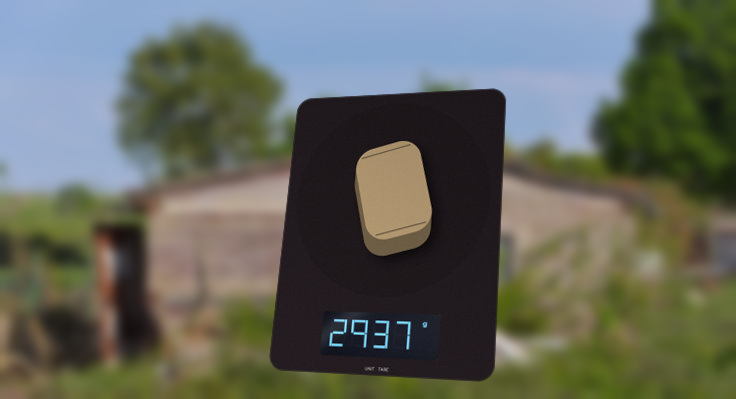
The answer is 2937 g
